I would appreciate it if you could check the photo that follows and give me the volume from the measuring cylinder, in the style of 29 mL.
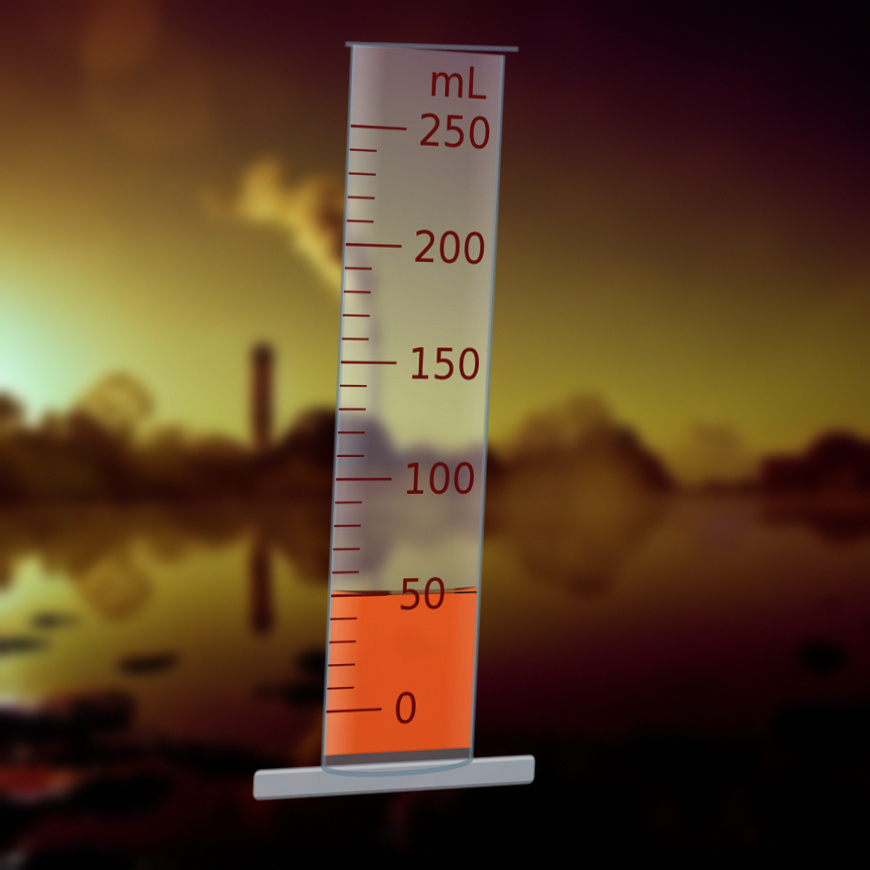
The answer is 50 mL
